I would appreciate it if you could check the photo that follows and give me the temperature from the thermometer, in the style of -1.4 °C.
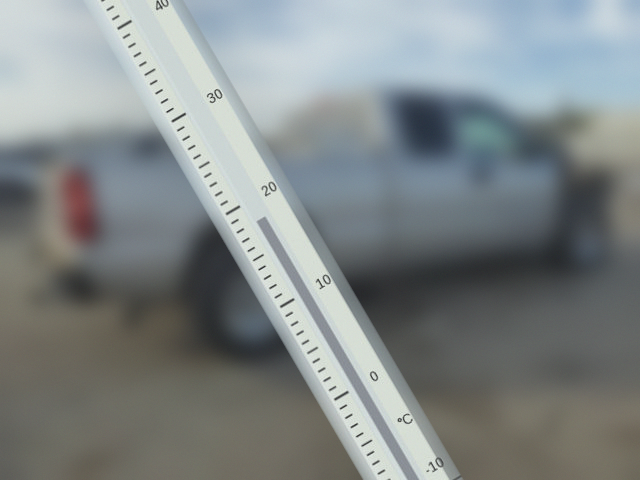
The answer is 18 °C
